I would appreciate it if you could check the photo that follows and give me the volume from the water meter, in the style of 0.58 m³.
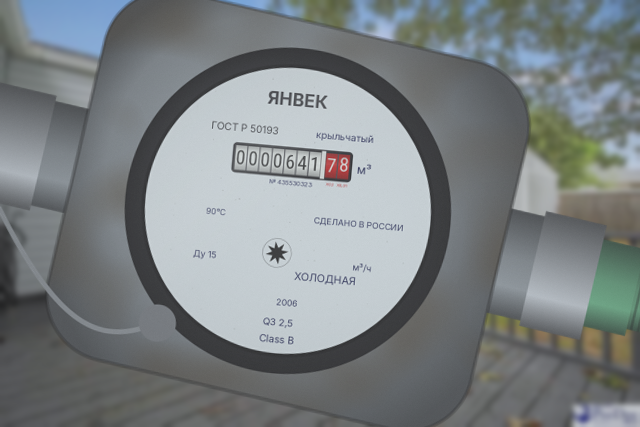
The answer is 641.78 m³
